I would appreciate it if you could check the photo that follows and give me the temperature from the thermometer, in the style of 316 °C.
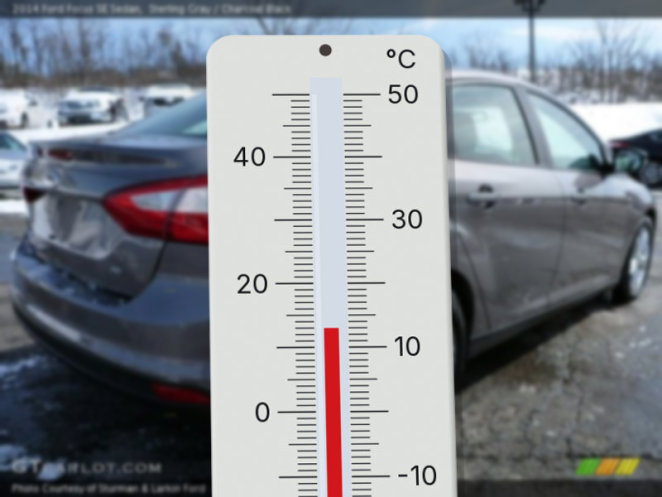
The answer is 13 °C
